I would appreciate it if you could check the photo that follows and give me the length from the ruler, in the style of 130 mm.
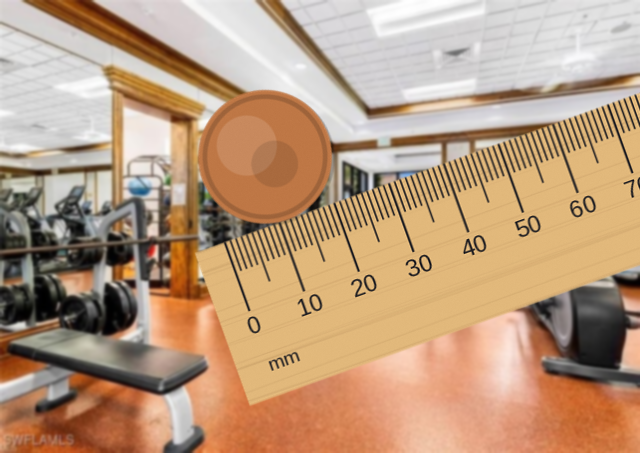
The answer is 23 mm
